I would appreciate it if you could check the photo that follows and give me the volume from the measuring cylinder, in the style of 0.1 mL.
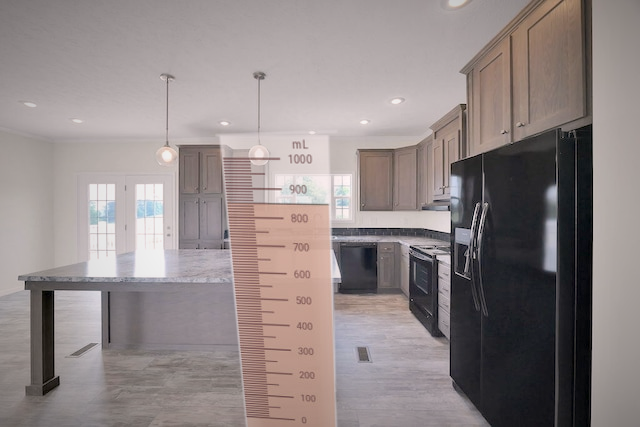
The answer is 850 mL
